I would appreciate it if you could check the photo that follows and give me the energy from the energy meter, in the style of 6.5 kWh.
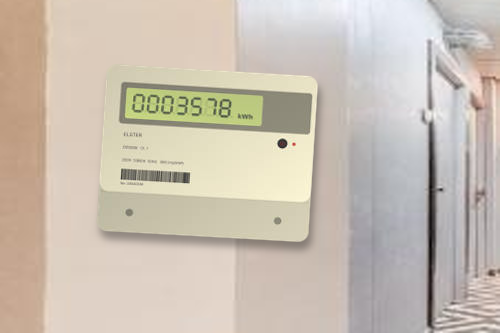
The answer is 3578 kWh
